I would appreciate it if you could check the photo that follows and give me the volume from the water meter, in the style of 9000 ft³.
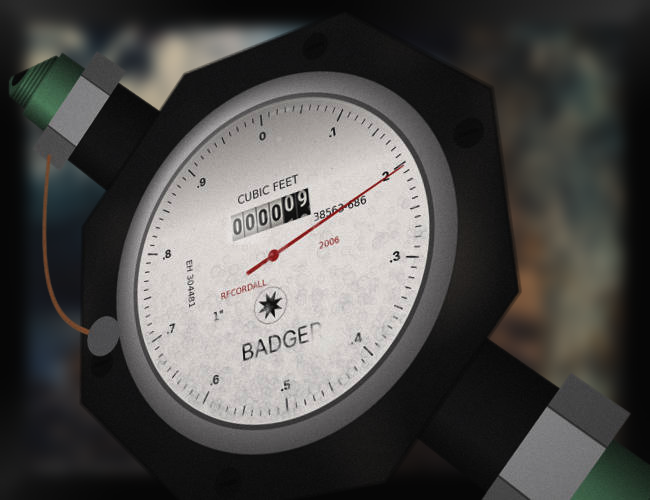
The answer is 9.20 ft³
